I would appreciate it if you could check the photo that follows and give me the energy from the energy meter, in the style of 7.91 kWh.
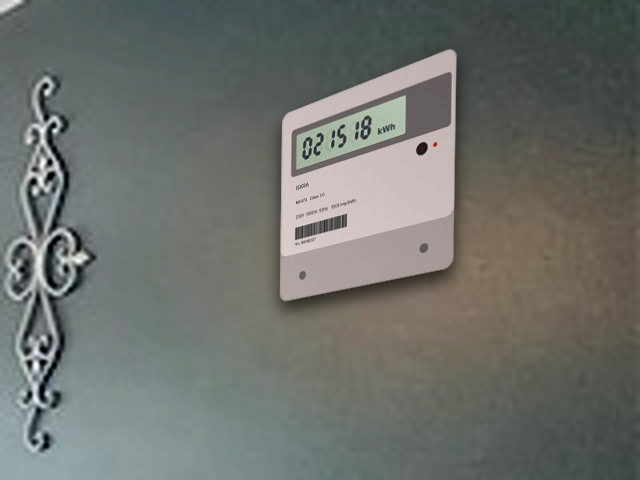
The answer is 21518 kWh
